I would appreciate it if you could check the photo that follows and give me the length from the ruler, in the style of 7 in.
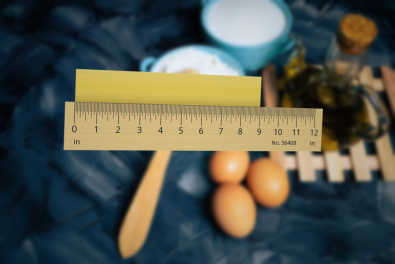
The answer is 9 in
